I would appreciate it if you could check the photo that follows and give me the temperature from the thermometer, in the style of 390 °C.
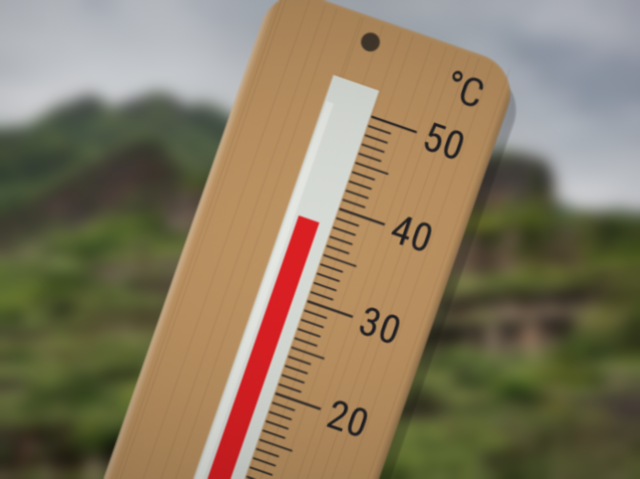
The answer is 38 °C
